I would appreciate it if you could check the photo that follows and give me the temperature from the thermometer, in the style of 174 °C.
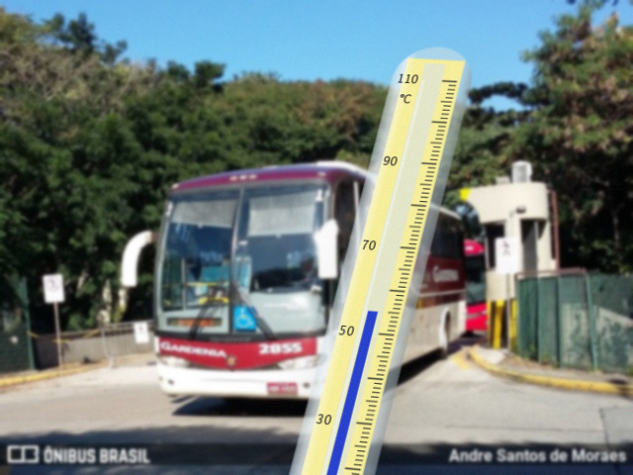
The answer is 55 °C
